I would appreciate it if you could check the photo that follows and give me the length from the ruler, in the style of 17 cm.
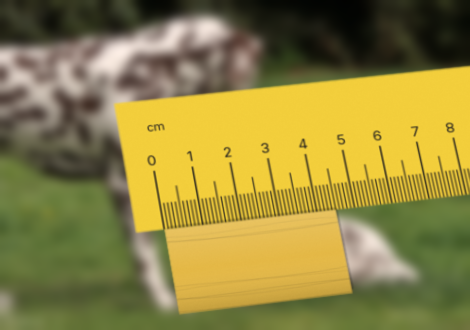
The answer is 4.5 cm
